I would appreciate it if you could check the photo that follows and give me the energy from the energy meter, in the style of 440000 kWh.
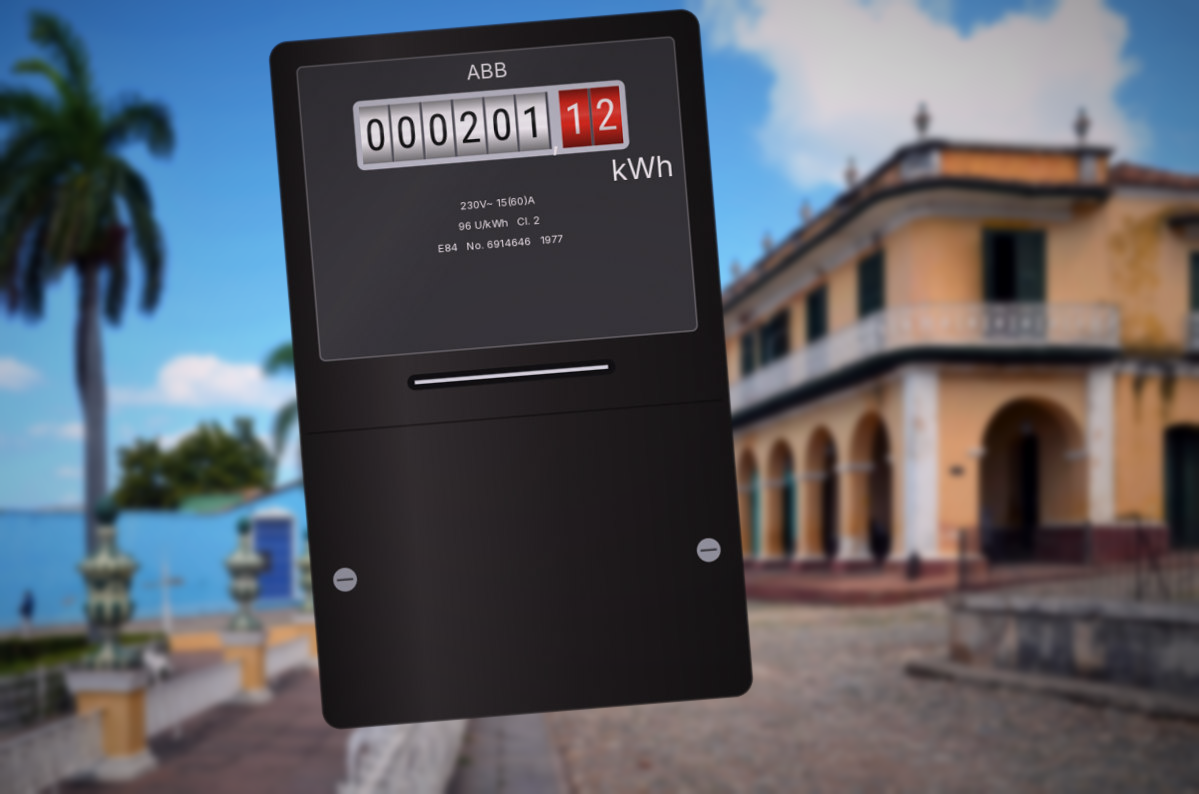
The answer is 201.12 kWh
